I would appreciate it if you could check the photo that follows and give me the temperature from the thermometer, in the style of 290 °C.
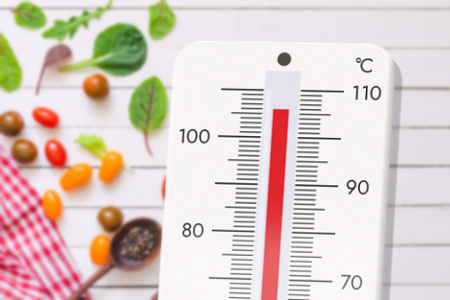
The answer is 106 °C
